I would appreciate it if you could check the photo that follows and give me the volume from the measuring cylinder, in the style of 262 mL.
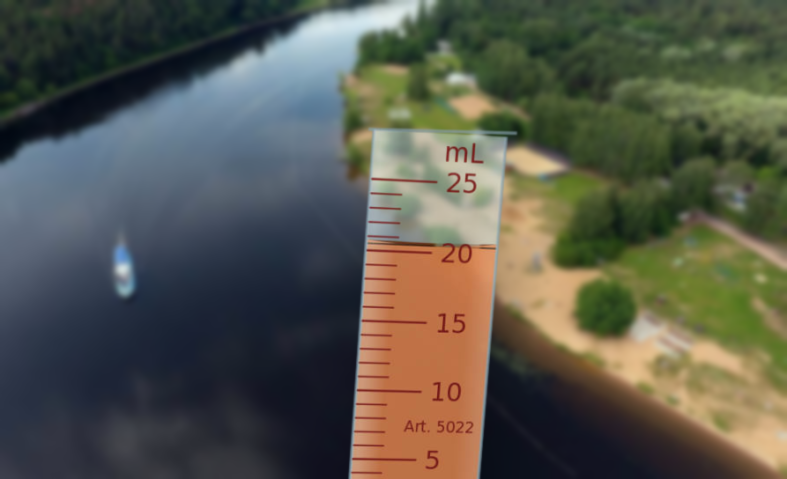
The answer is 20.5 mL
